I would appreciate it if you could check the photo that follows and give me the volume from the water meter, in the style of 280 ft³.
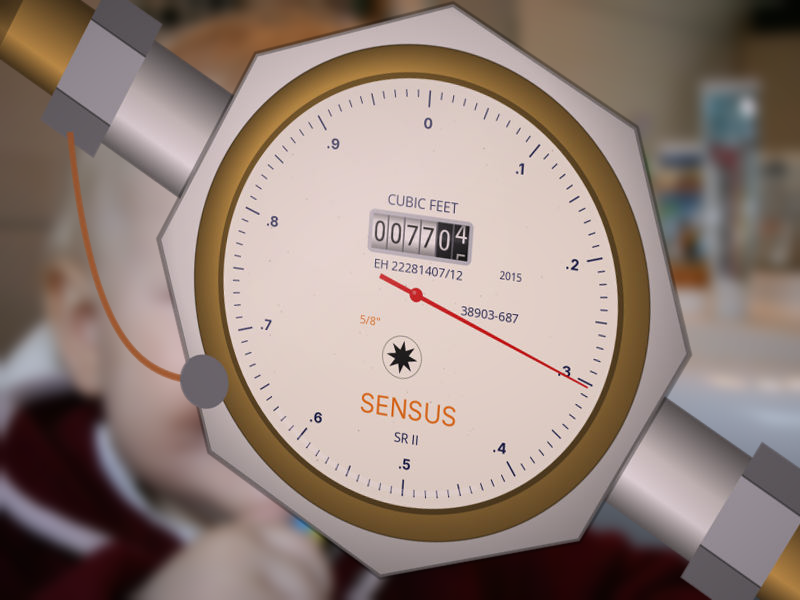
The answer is 7704.30 ft³
